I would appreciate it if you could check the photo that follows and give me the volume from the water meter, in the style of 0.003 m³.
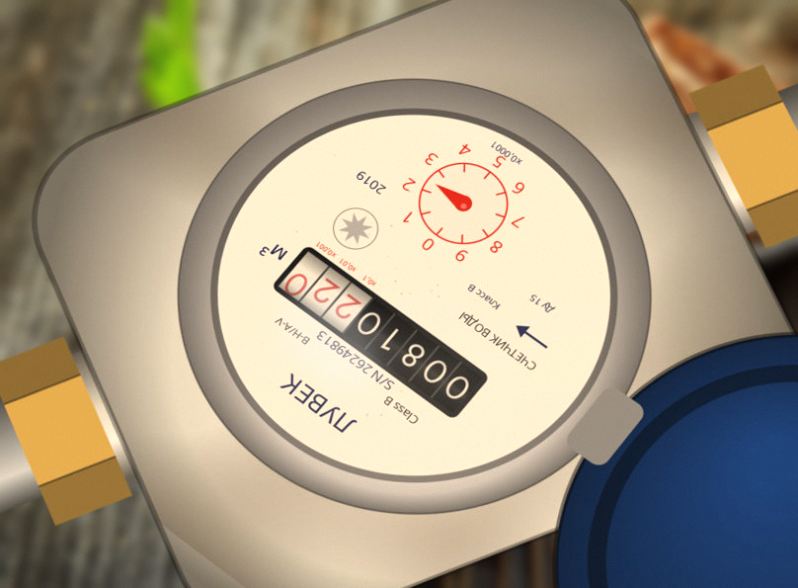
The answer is 810.2202 m³
